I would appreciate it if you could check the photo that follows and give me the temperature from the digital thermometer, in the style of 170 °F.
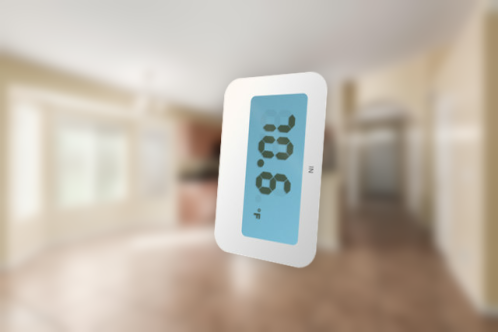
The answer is 70.6 °F
